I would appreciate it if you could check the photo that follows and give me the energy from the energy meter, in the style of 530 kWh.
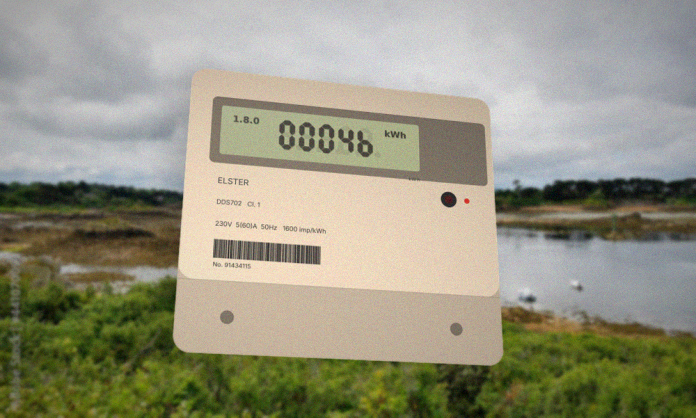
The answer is 46 kWh
